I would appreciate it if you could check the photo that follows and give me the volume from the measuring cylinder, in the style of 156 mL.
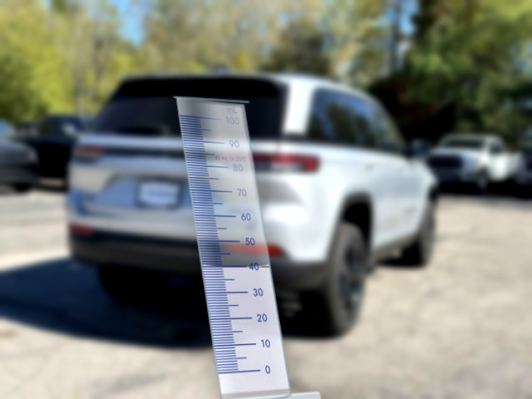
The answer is 40 mL
